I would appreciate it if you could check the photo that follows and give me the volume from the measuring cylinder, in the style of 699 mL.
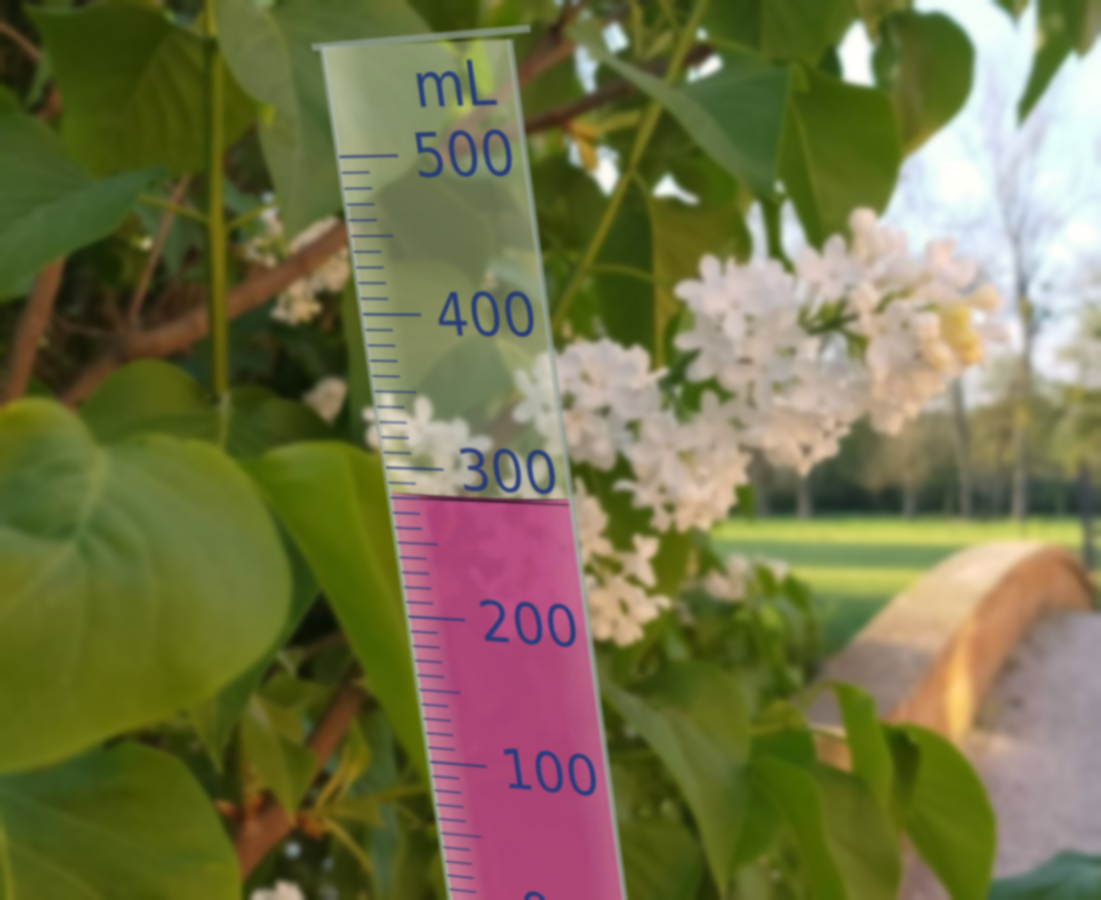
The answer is 280 mL
